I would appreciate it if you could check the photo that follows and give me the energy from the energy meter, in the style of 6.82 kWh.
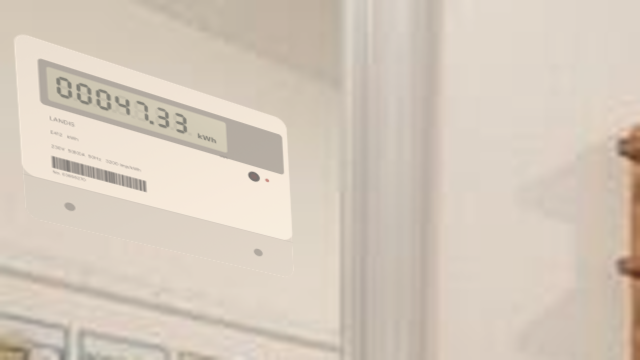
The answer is 47.33 kWh
